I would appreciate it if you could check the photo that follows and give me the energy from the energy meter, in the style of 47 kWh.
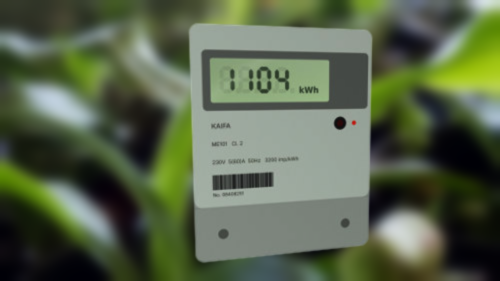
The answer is 1104 kWh
